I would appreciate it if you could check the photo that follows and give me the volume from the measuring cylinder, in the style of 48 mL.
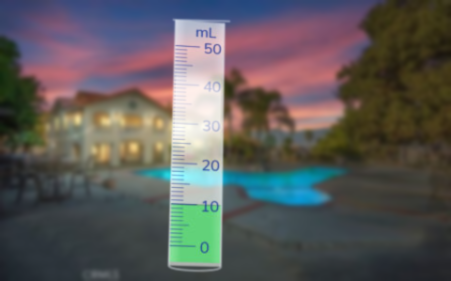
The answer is 10 mL
